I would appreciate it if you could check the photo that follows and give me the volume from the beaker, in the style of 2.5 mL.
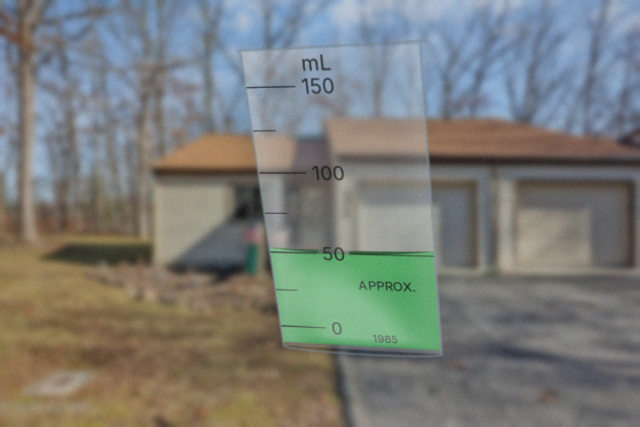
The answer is 50 mL
